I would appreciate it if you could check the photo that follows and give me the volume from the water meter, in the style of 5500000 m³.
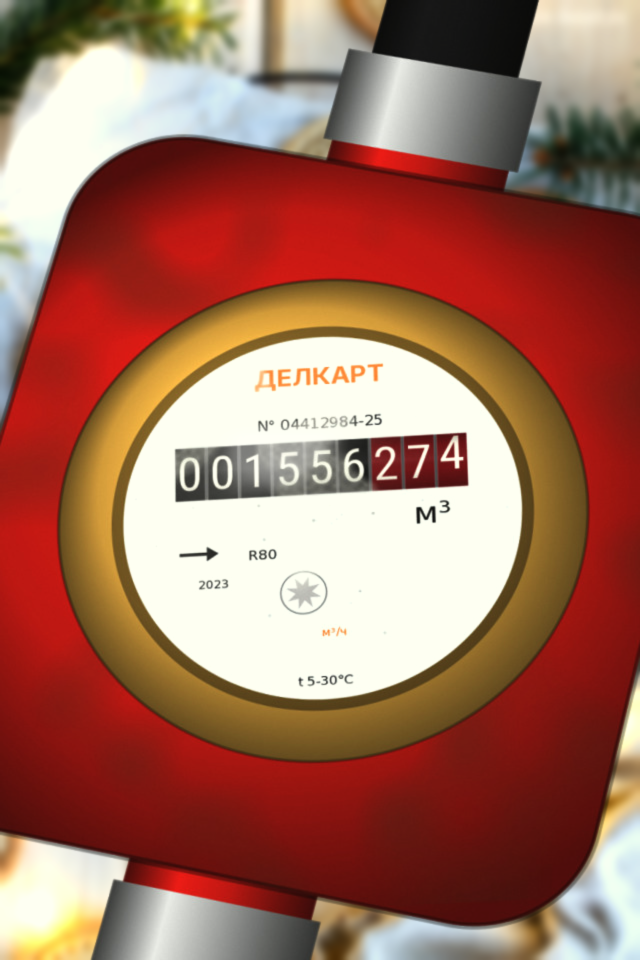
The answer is 1556.274 m³
